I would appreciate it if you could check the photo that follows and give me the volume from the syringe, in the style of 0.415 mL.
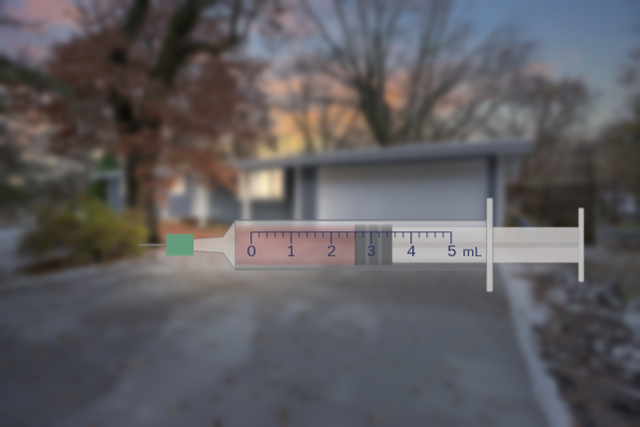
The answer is 2.6 mL
